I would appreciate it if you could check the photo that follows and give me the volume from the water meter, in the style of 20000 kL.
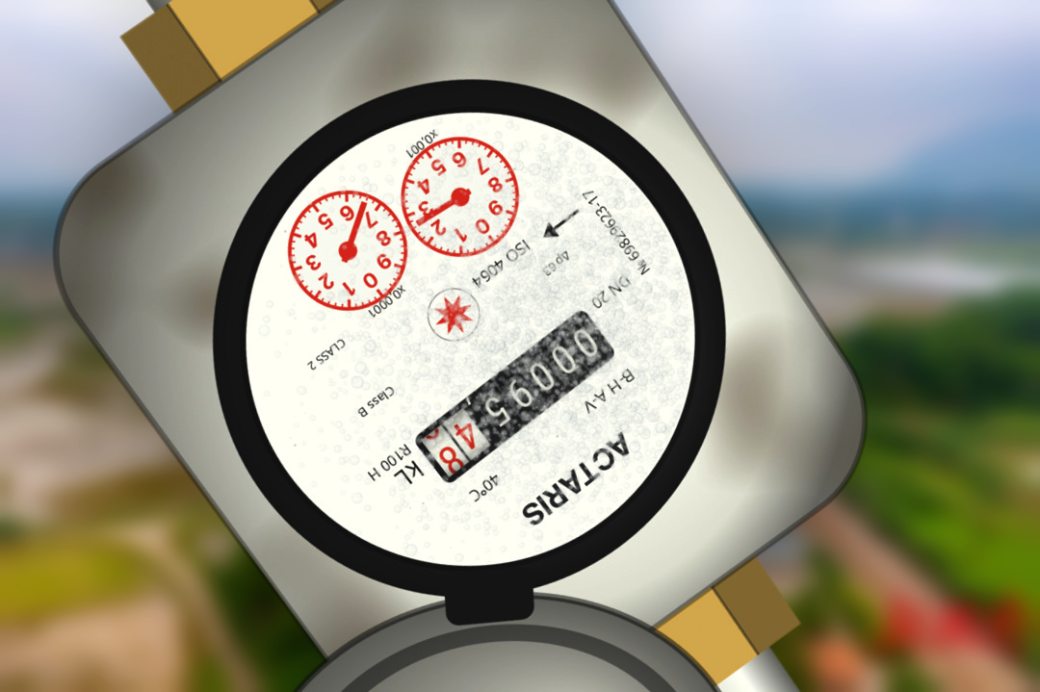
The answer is 95.4826 kL
